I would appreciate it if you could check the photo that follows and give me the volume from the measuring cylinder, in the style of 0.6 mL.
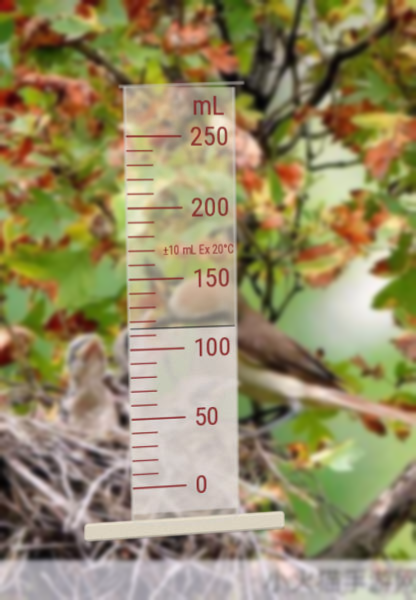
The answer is 115 mL
